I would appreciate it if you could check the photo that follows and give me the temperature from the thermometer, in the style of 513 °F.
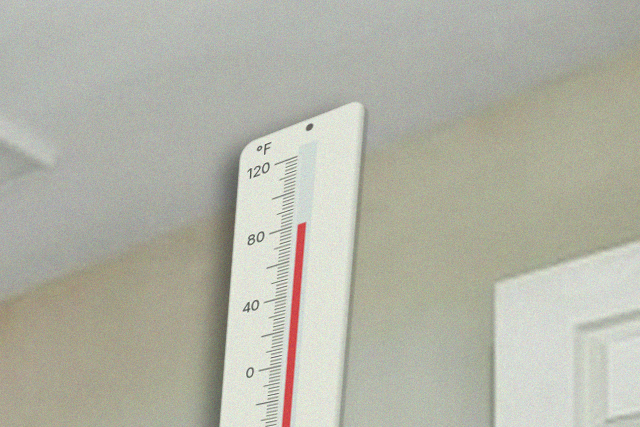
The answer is 80 °F
